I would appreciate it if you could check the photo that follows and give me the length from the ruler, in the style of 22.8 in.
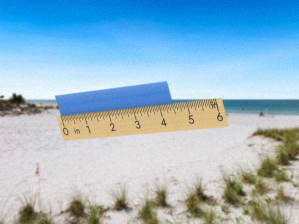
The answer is 4.5 in
